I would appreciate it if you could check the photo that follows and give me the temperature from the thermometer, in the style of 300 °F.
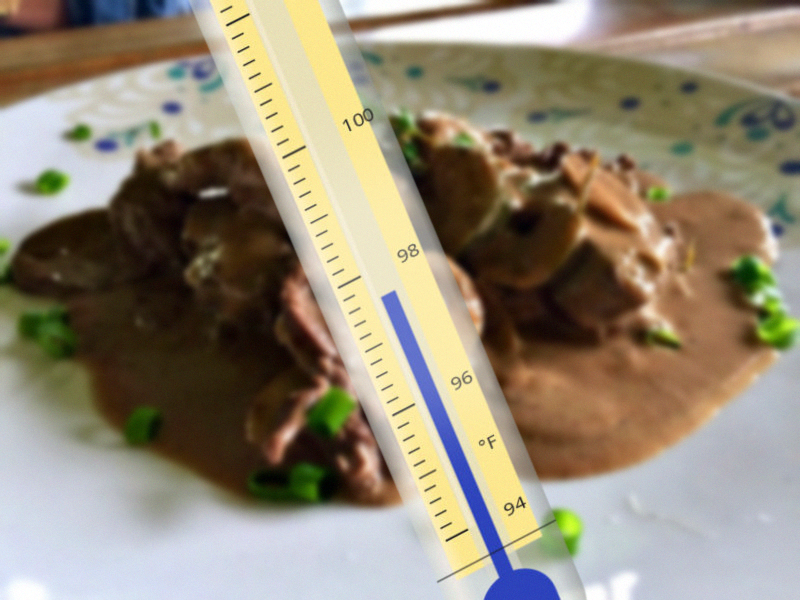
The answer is 97.6 °F
